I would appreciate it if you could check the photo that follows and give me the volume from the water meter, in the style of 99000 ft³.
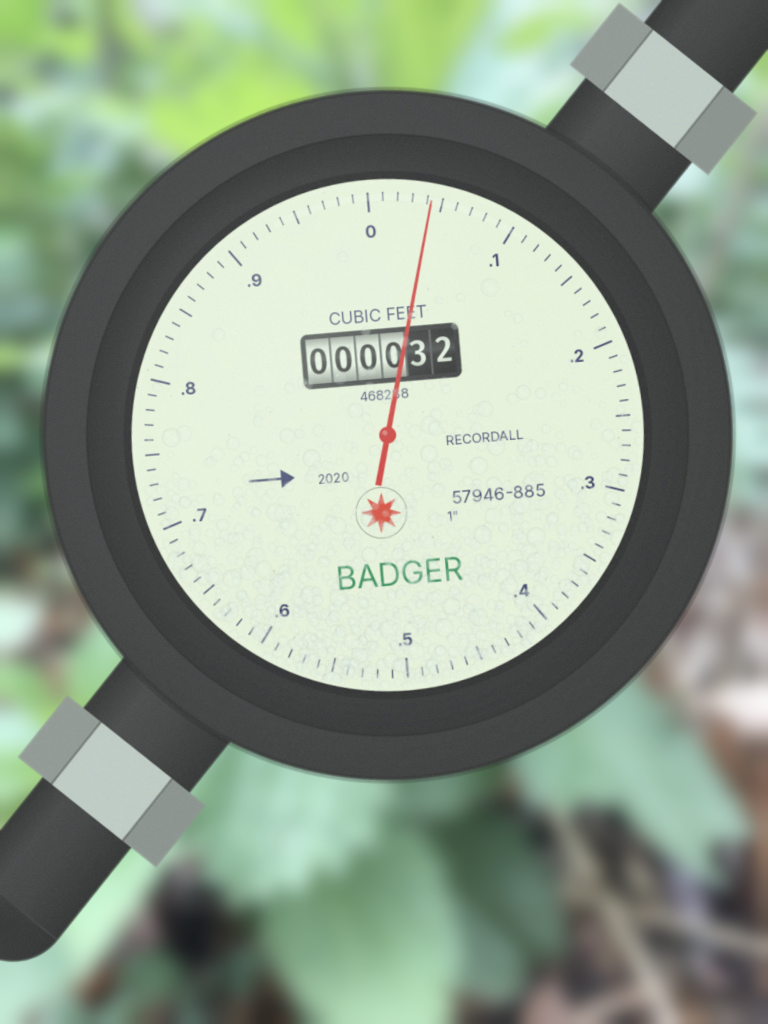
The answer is 32.04 ft³
